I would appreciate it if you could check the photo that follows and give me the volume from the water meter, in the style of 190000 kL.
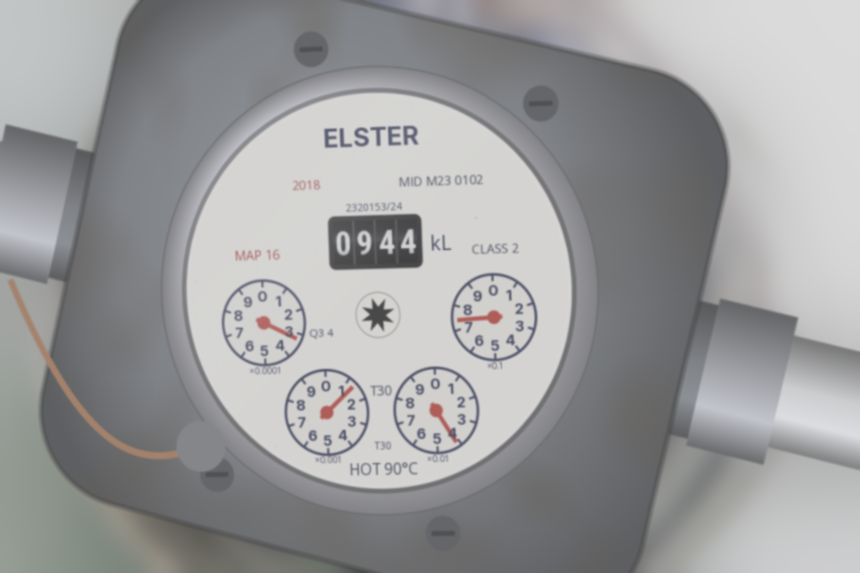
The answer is 944.7413 kL
